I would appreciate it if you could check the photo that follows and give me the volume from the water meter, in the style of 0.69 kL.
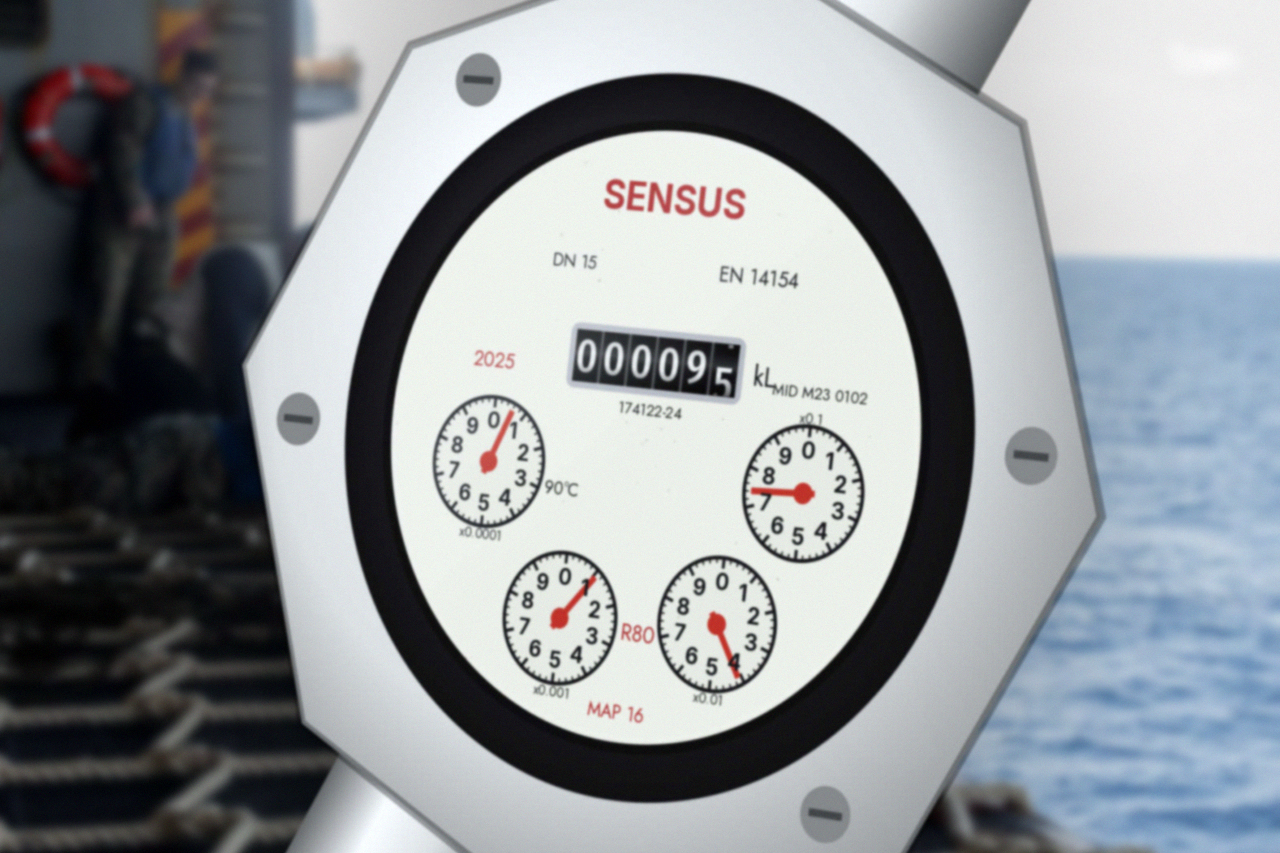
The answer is 94.7410 kL
